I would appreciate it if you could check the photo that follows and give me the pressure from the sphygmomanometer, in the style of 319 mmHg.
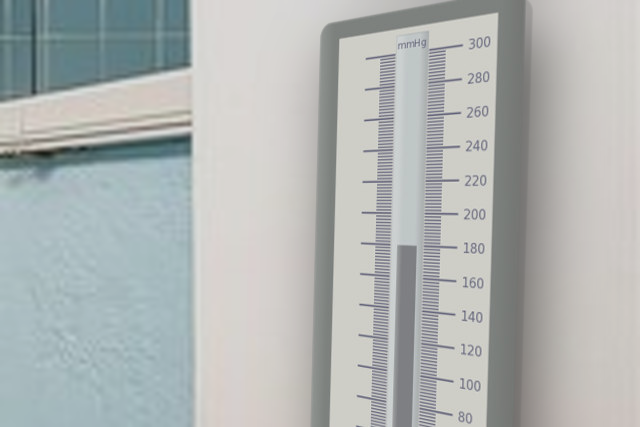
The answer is 180 mmHg
